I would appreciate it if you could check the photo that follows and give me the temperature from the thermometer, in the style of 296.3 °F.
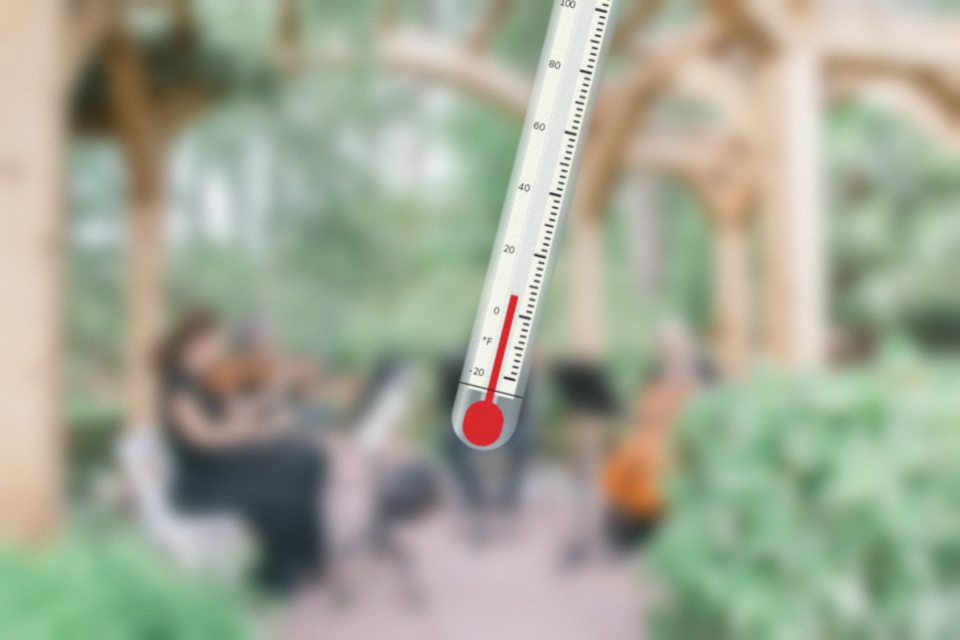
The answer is 6 °F
